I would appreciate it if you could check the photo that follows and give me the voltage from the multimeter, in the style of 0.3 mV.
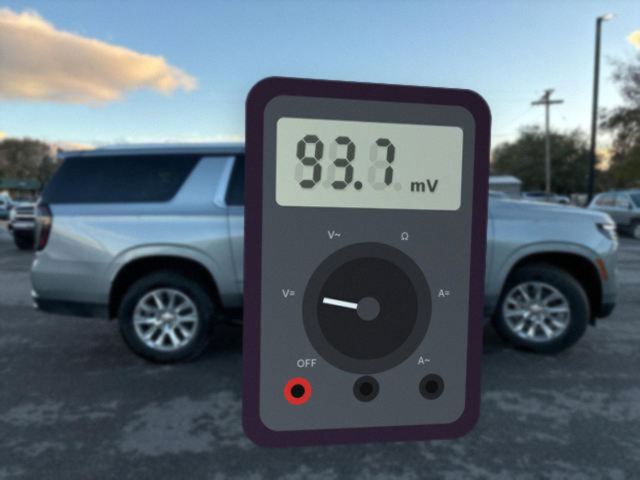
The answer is 93.7 mV
